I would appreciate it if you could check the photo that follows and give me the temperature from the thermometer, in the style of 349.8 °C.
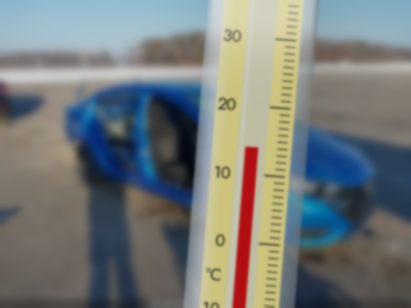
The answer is 14 °C
